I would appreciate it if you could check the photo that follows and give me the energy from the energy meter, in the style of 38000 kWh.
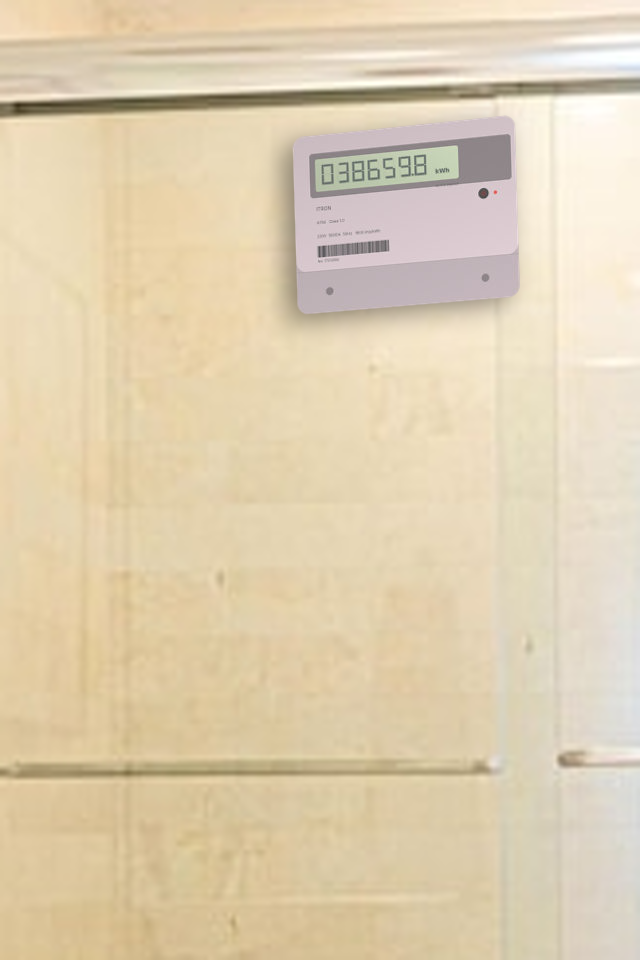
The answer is 38659.8 kWh
